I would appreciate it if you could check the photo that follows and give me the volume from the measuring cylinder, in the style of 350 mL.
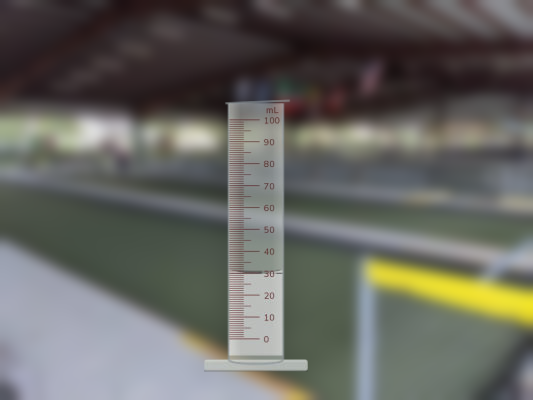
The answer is 30 mL
